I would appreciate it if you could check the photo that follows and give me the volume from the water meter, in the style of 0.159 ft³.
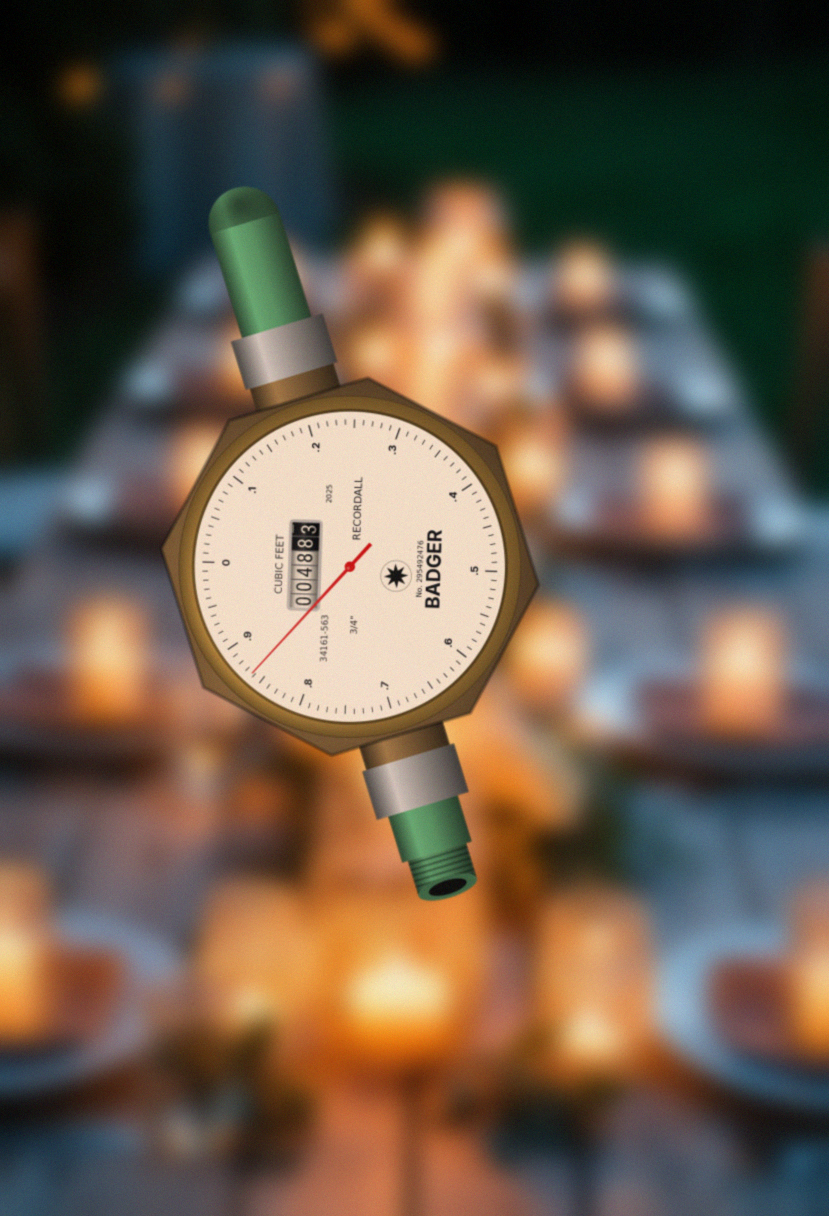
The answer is 4882.86 ft³
